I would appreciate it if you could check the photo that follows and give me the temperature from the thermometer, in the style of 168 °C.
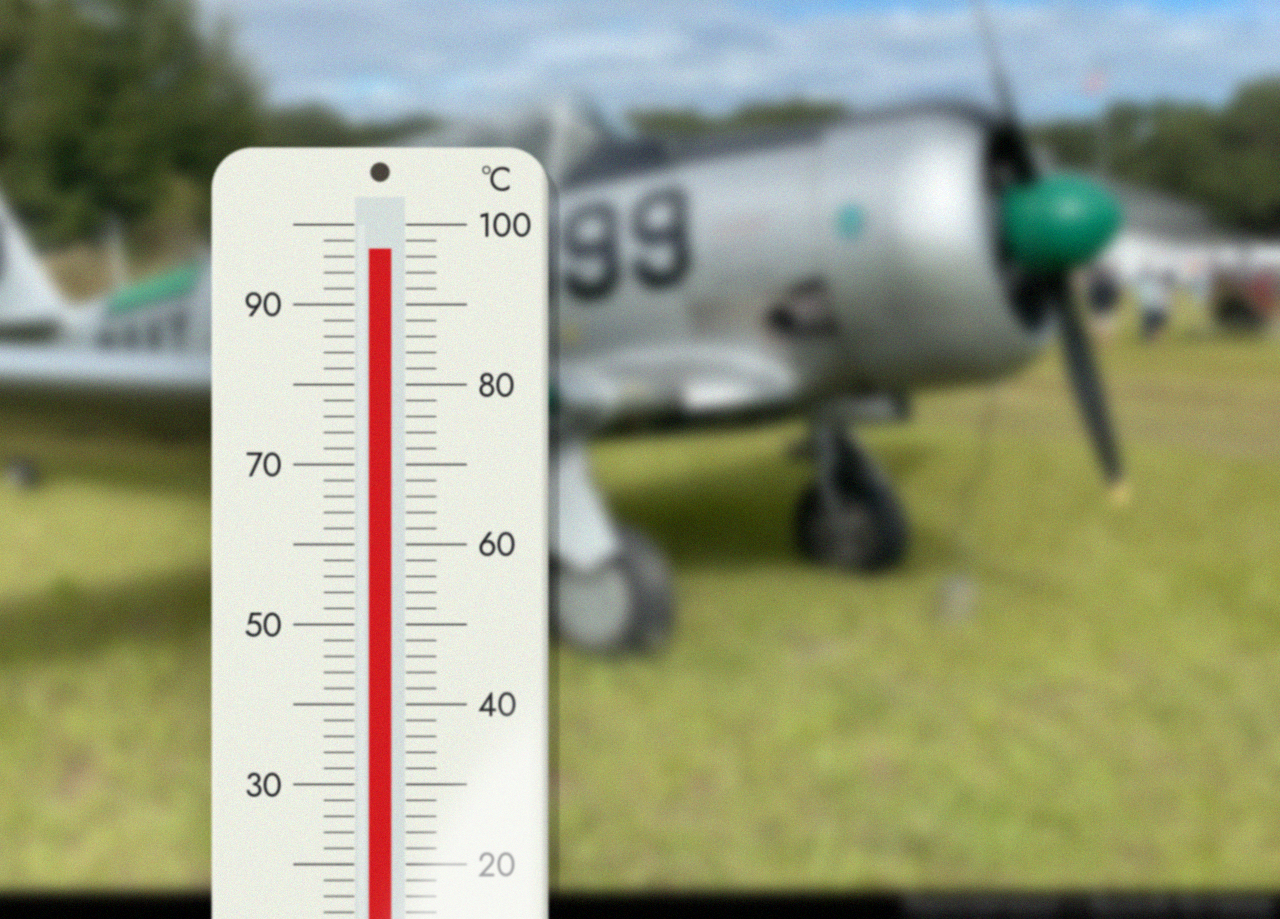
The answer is 97 °C
